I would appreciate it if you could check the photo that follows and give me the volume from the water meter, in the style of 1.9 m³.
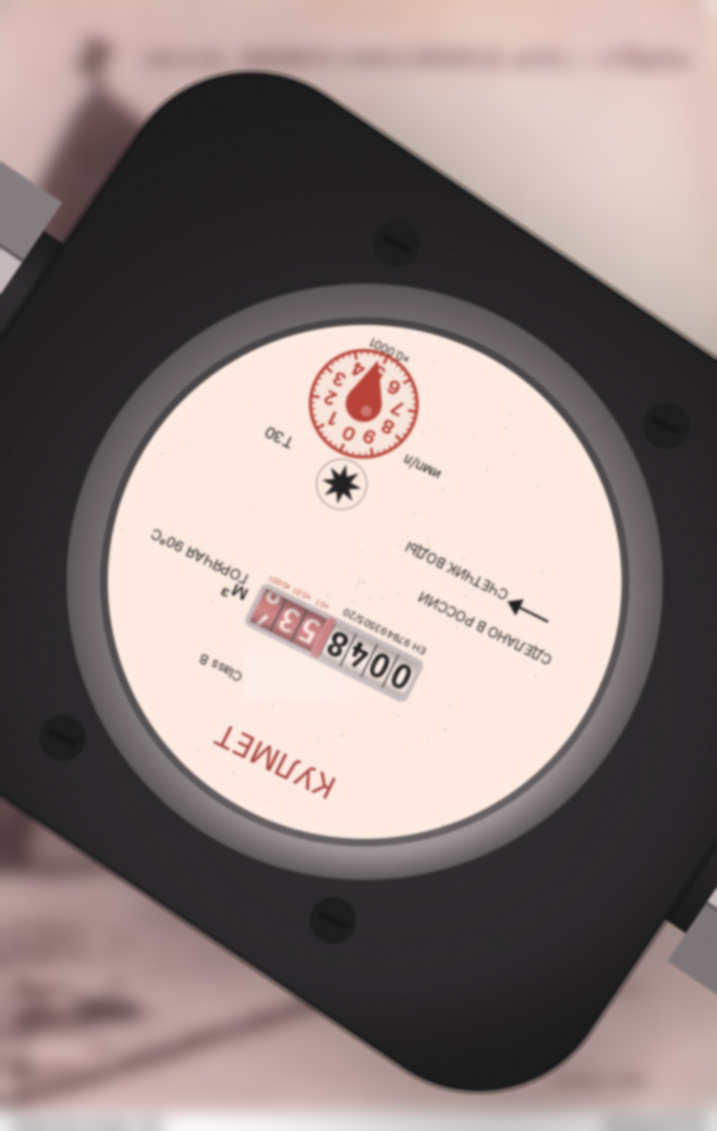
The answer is 48.5374 m³
